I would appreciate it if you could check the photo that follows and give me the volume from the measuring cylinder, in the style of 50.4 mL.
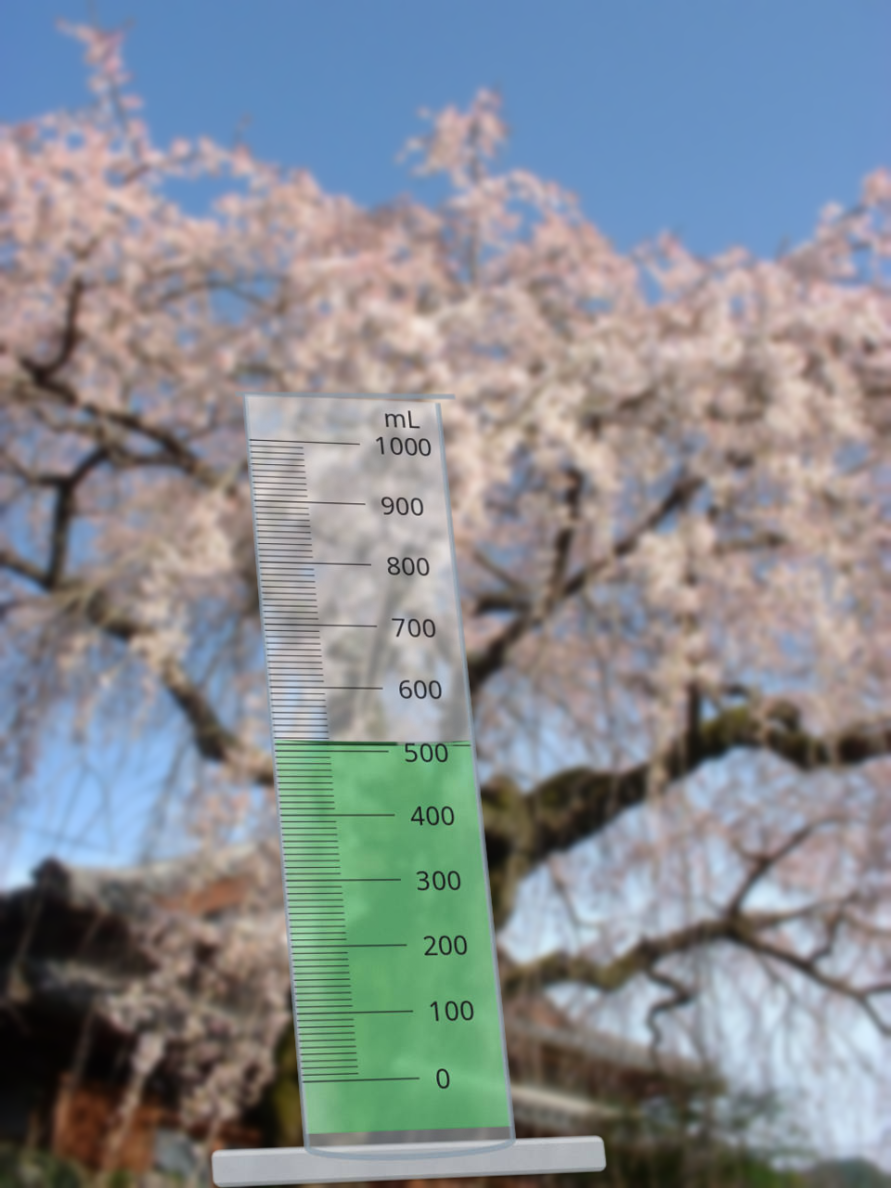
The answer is 510 mL
